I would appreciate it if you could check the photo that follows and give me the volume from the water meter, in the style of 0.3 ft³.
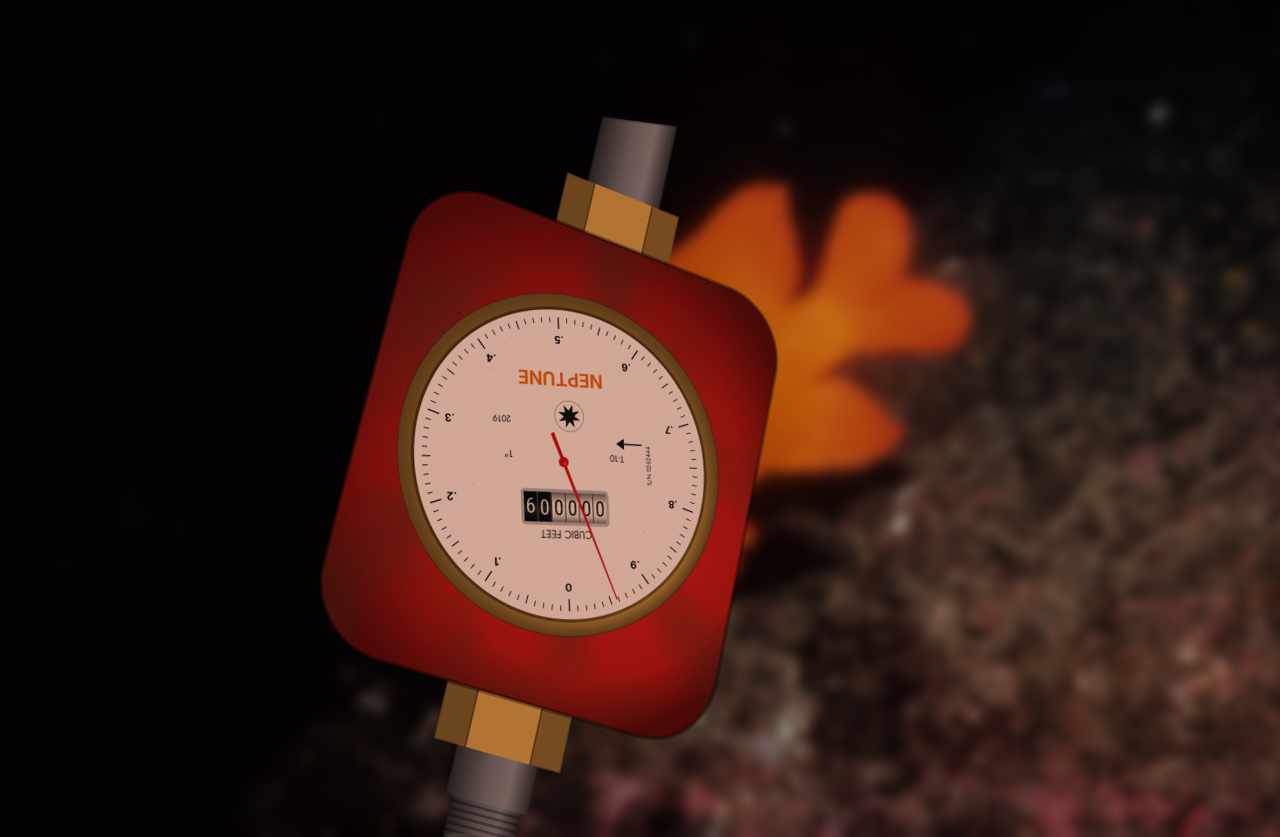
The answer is 8.94 ft³
